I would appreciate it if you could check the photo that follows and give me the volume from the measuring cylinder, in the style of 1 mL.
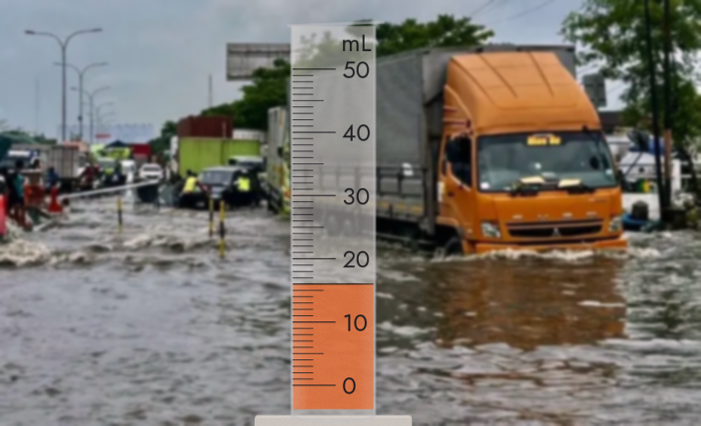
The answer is 16 mL
